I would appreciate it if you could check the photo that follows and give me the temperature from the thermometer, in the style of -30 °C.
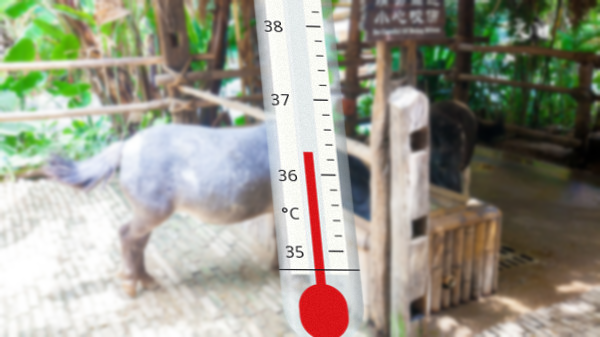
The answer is 36.3 °C
